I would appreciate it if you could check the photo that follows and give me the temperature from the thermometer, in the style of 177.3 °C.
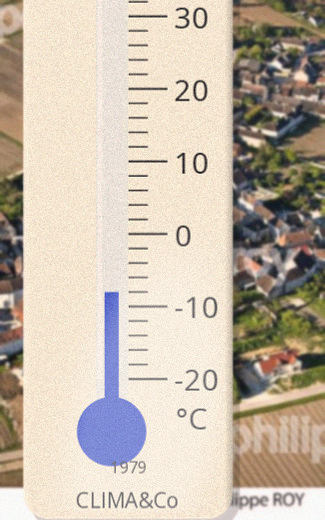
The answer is -8 °C
